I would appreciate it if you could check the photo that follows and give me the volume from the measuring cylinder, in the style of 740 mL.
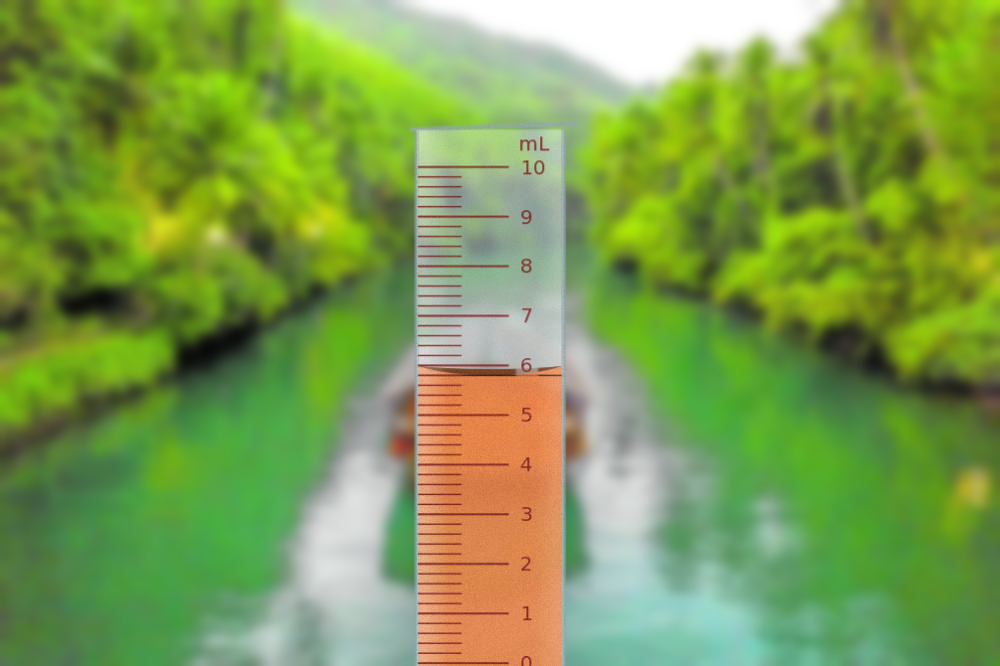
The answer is 5.8 mL
